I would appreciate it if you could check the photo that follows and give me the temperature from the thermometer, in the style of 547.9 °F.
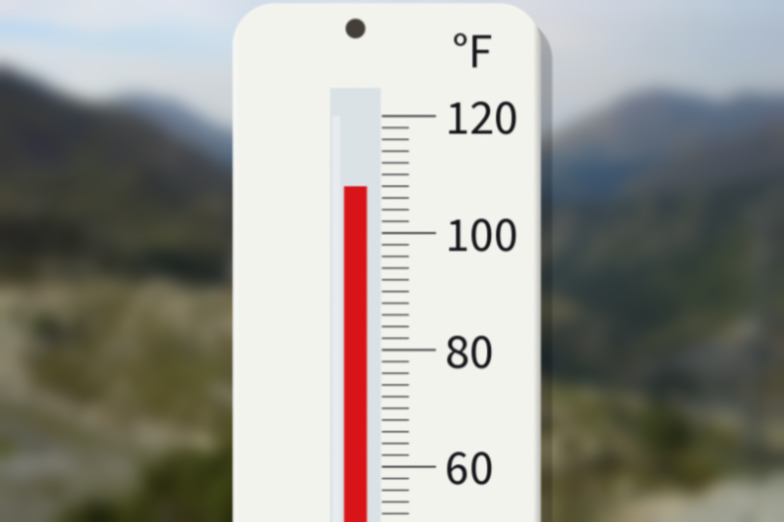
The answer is 108 °F
